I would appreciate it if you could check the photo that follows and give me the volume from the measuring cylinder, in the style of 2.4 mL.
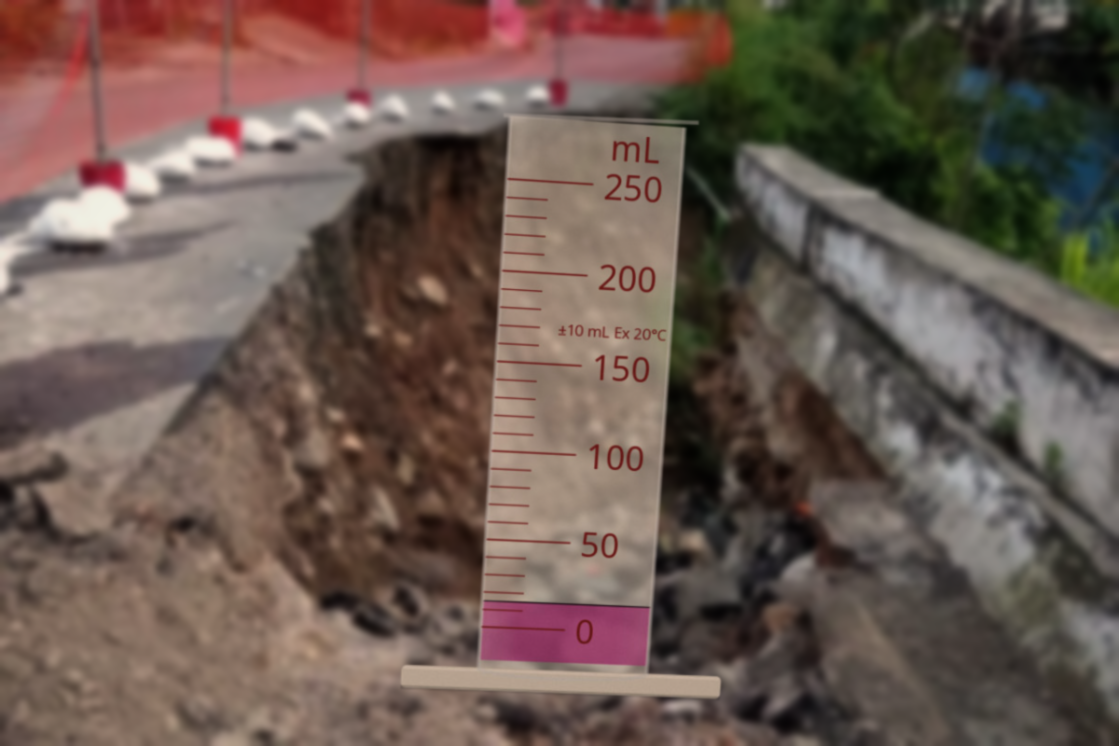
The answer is 15 mL
